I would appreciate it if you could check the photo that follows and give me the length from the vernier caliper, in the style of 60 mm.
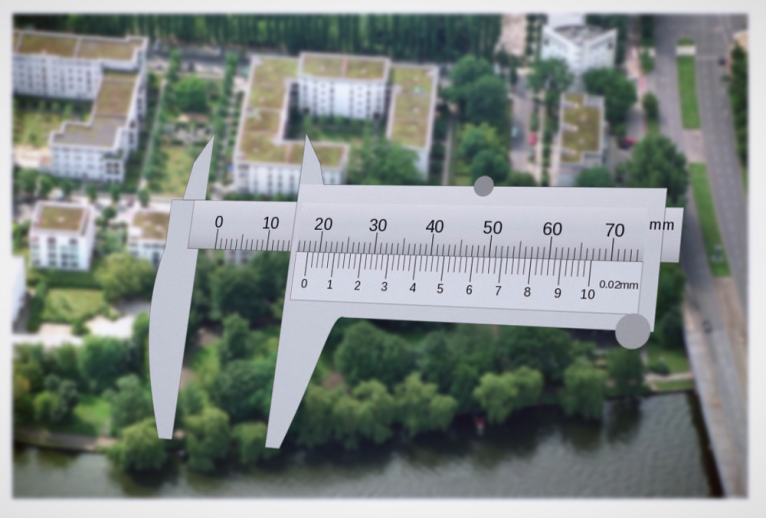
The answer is 17.8 mm
